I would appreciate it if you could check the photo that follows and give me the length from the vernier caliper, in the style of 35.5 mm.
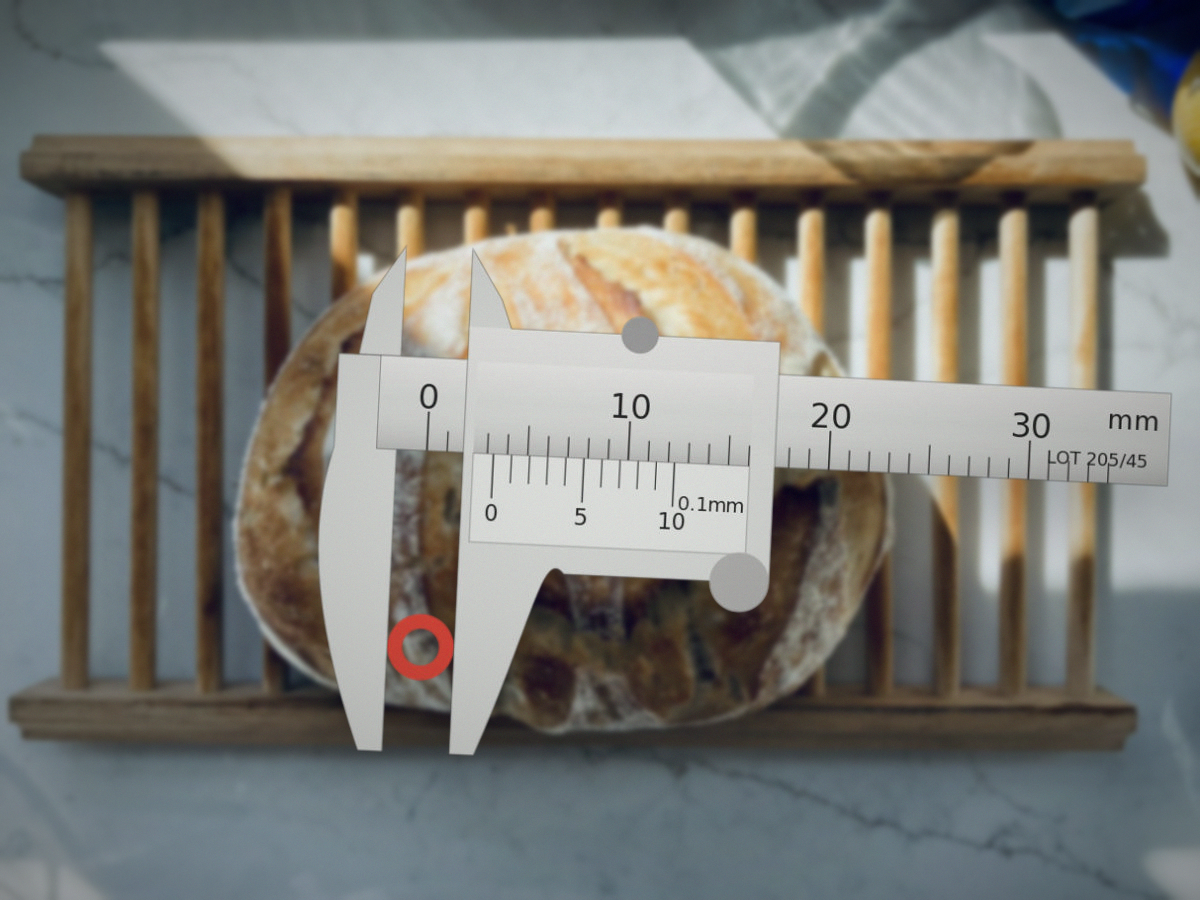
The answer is 3.3 mm
